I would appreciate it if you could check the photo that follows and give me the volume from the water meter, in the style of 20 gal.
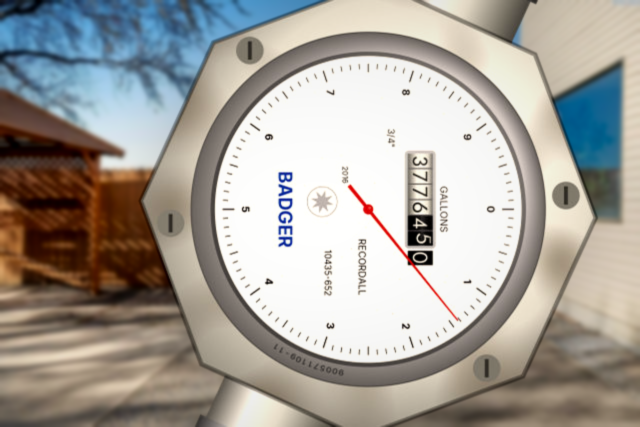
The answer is 3776451.4 gal
